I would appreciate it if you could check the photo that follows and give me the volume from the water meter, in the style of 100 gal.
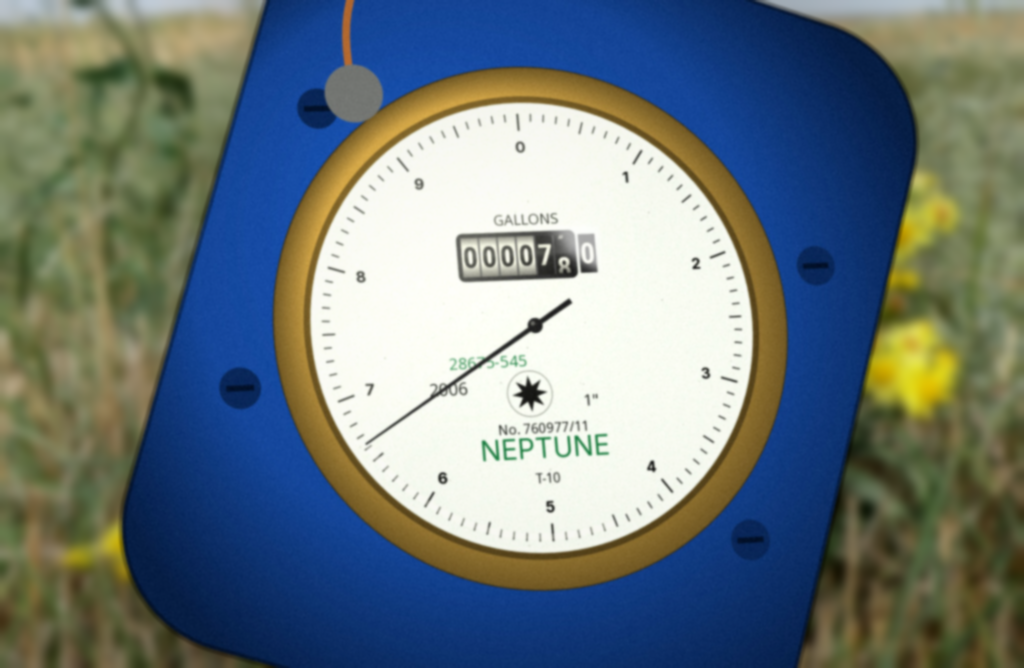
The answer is 776.6 gal
